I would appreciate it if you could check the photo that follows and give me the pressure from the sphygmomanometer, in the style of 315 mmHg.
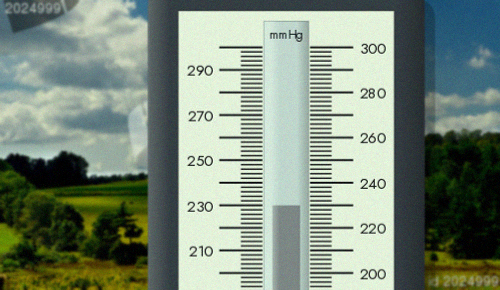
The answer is 230 mmHg
